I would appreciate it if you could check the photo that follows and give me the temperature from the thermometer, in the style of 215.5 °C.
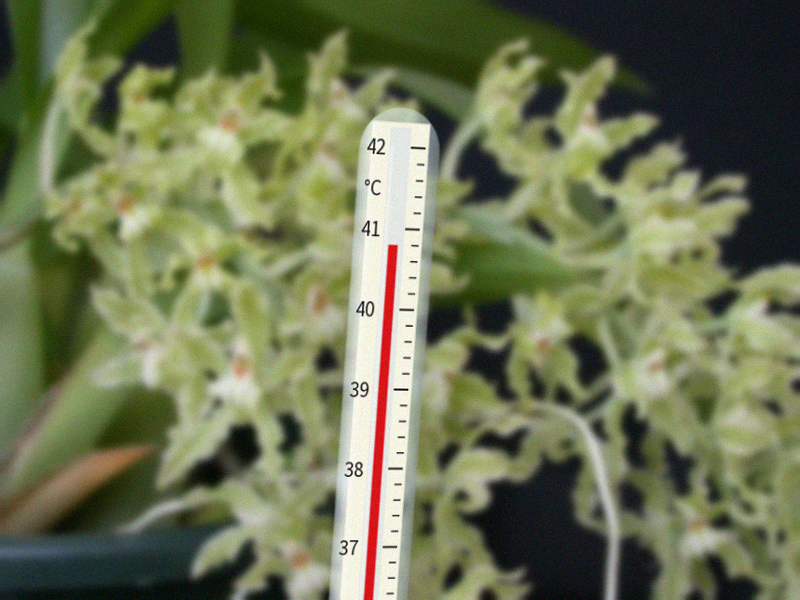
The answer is 40.8 °C
